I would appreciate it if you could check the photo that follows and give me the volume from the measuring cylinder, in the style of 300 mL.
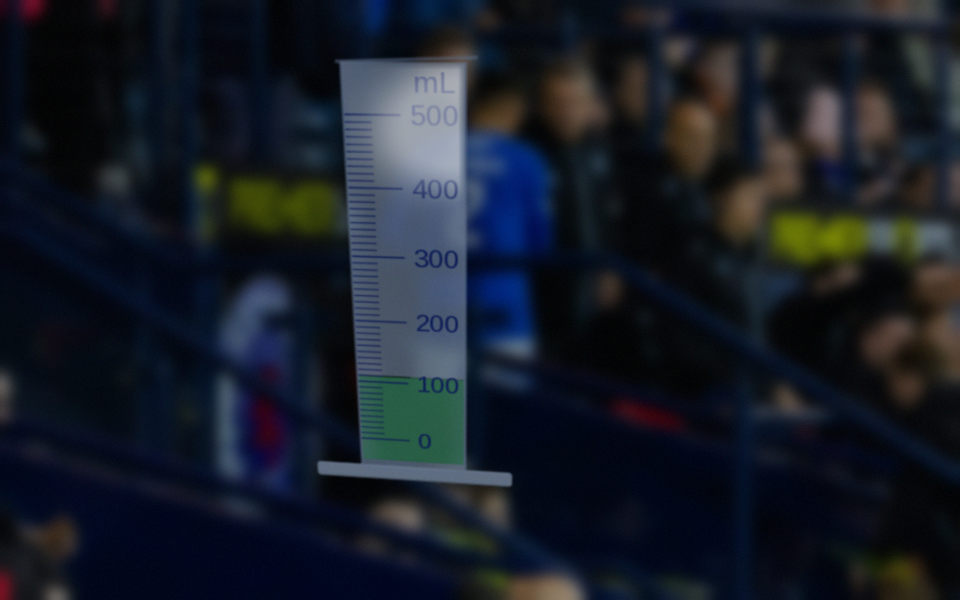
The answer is 110 mL
